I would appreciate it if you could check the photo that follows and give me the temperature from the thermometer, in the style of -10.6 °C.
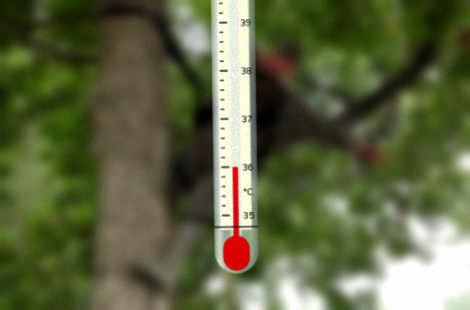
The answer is 36 °C
